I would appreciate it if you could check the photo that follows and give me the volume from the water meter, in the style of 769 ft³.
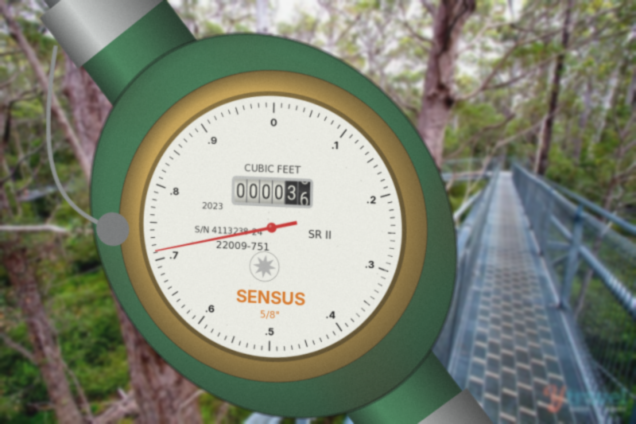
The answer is 35.71 ft³
